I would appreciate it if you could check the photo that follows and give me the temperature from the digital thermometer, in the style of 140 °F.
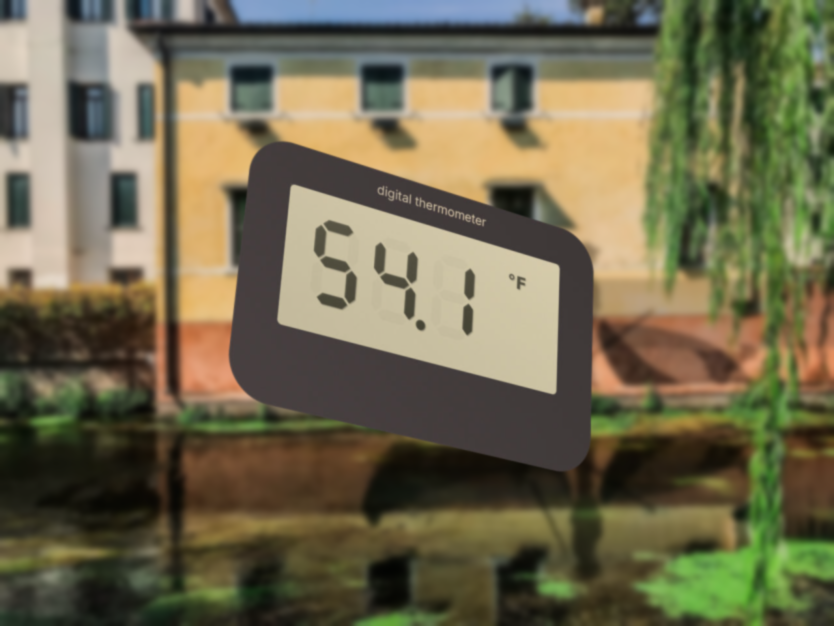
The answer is 54.1 °F
